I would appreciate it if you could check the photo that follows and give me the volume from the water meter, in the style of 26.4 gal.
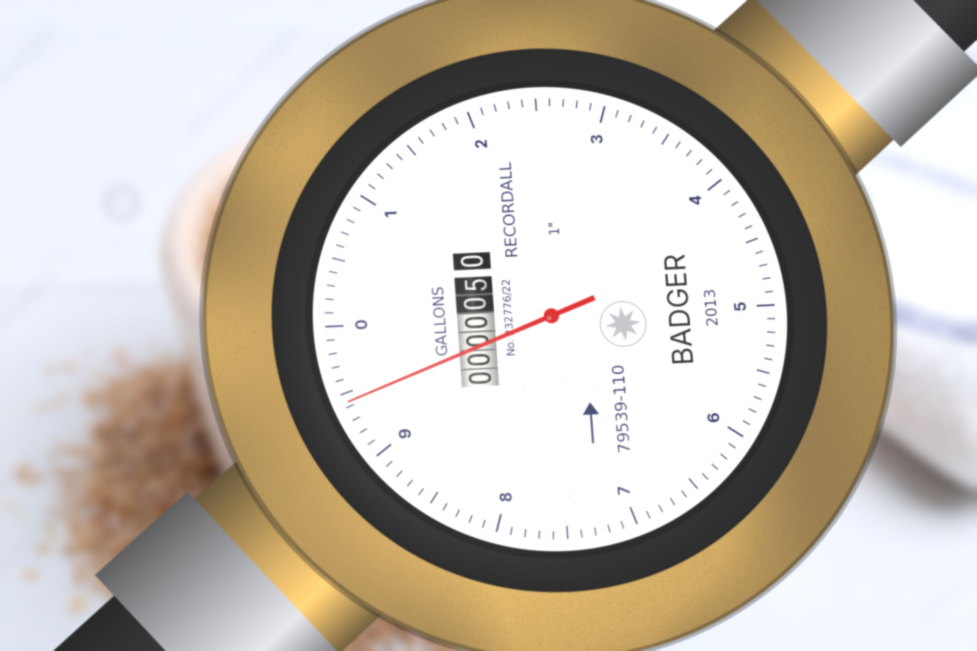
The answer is 49.4 gal
